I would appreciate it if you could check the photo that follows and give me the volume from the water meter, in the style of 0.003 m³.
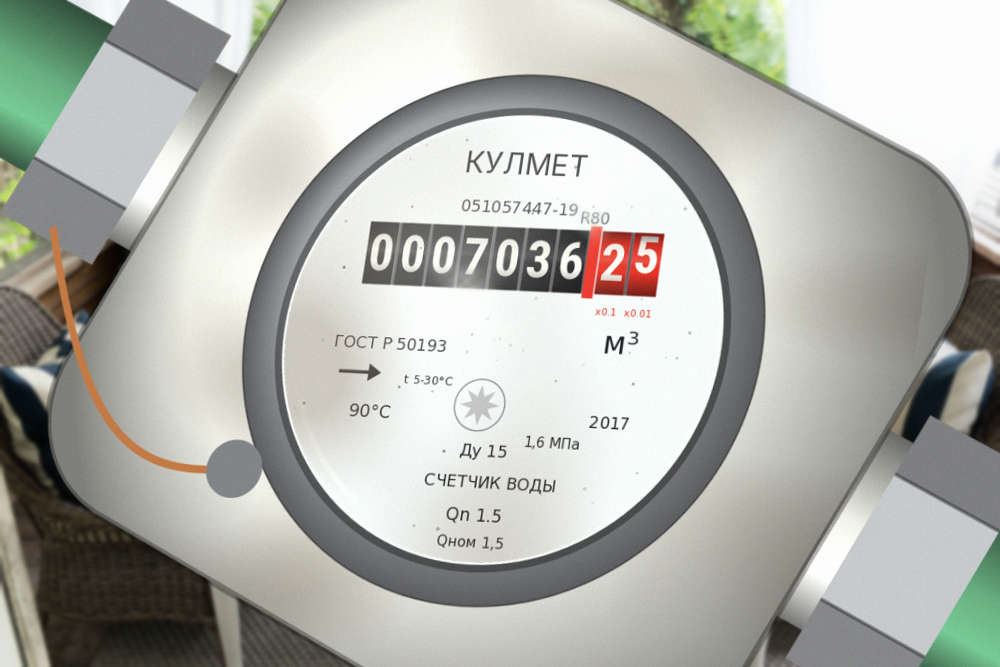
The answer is 7036.25 m³
